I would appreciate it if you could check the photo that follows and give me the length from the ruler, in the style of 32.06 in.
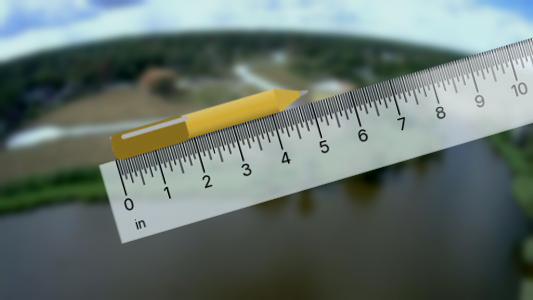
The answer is 5 in
